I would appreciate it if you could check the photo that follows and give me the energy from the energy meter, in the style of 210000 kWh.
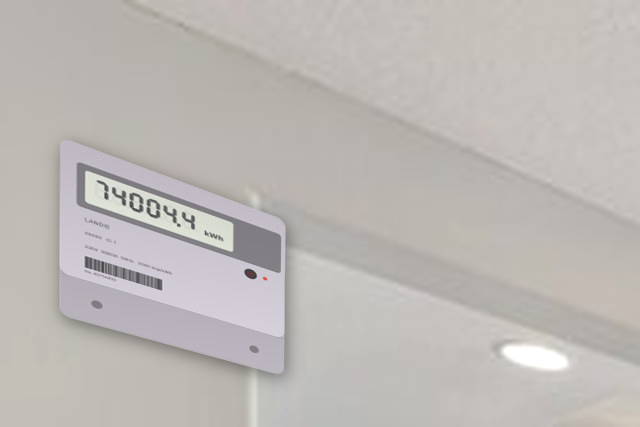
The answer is 74004.4 kWh
